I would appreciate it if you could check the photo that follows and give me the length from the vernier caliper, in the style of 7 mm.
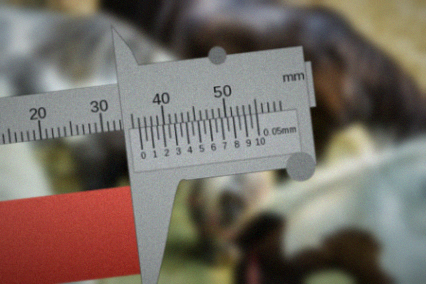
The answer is 36.0 mm
